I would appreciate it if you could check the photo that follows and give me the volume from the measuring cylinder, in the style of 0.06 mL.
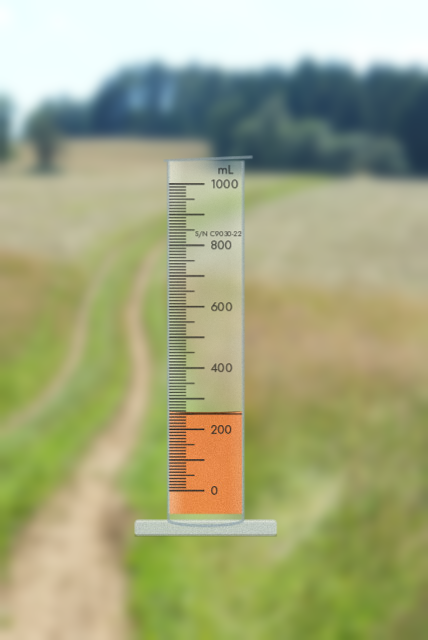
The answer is 250 mL
